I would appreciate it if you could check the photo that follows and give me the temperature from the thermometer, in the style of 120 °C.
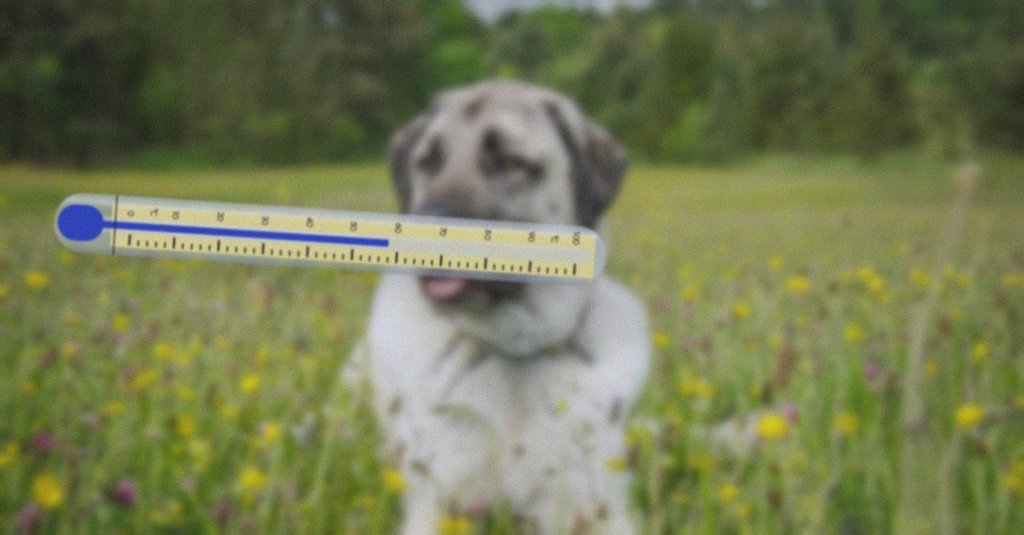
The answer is 58 °C
